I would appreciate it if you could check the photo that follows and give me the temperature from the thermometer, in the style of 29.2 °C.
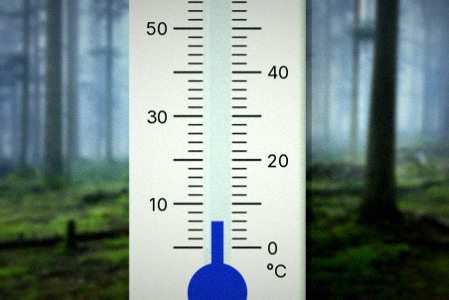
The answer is 6 °C
